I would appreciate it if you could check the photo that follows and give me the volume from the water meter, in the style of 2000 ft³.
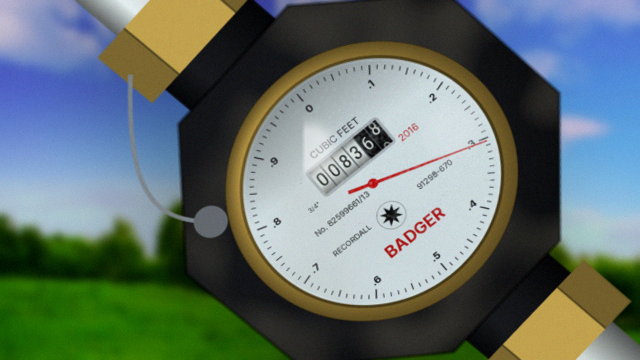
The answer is 8368.30 ft³
